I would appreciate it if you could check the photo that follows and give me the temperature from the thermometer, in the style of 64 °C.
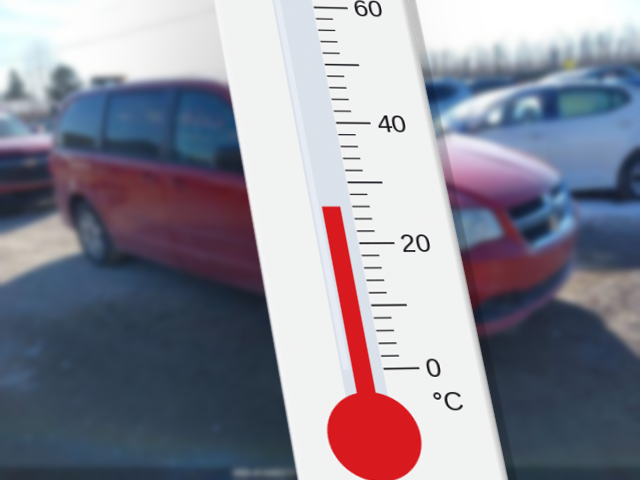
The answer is 26 °C
